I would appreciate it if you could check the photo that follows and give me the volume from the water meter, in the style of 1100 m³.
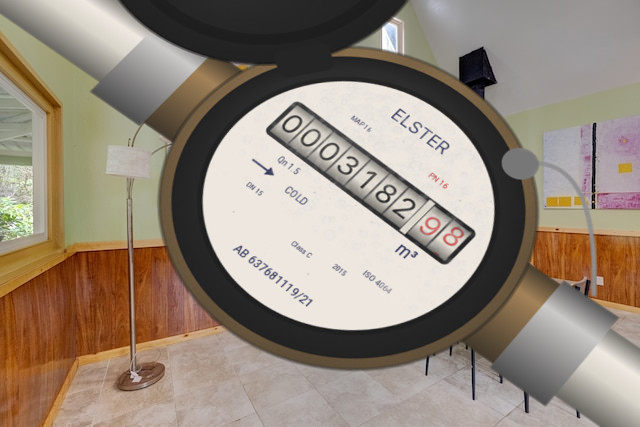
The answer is 3182.98 m³
